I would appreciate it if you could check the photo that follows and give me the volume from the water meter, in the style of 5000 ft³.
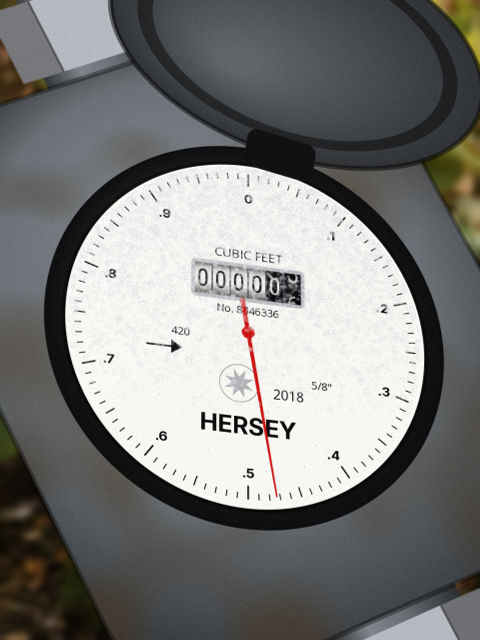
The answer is 5.47 ft³
